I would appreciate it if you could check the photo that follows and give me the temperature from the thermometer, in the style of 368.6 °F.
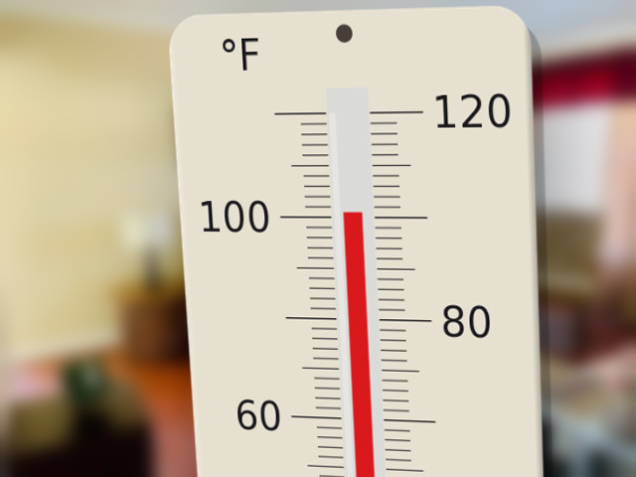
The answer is 101 °F
